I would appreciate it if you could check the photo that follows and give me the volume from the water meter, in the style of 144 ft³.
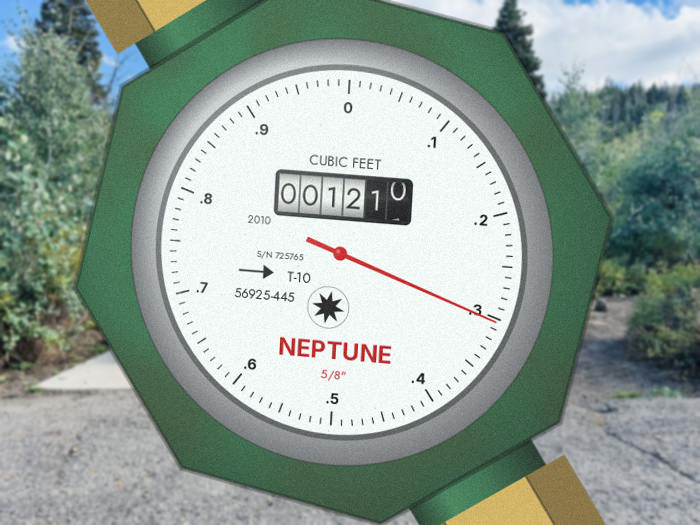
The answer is 1210.30 ft³
